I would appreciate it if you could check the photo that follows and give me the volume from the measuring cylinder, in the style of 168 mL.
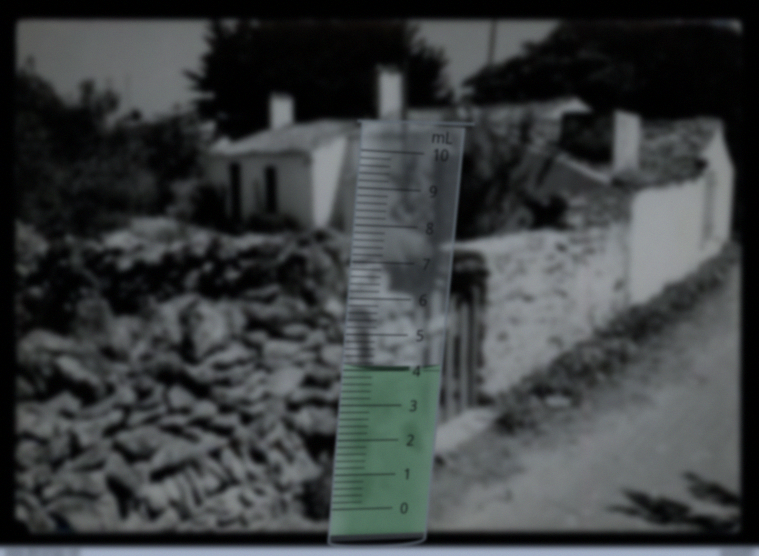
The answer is 4 mL
